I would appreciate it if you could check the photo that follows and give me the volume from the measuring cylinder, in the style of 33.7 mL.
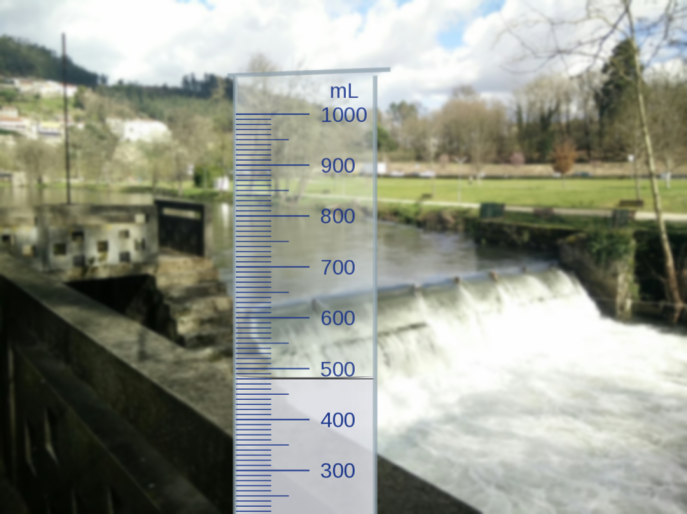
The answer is 480 mL
